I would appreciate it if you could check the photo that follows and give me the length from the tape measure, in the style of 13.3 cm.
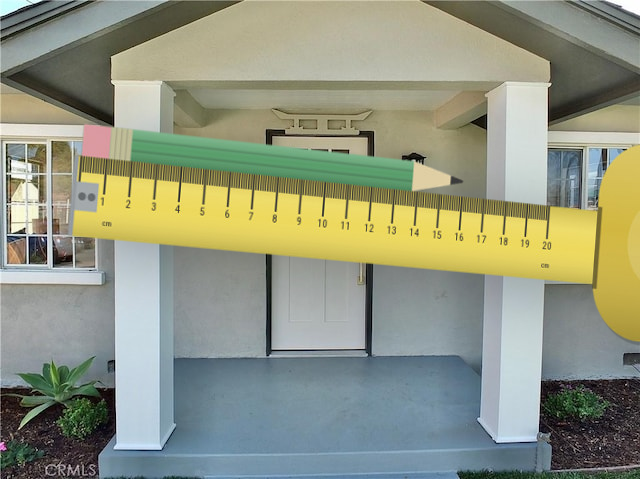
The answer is 16 cm
